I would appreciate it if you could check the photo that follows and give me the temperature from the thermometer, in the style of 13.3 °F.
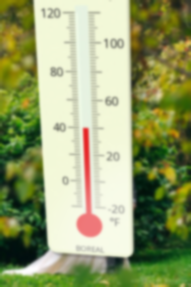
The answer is 40 °F
